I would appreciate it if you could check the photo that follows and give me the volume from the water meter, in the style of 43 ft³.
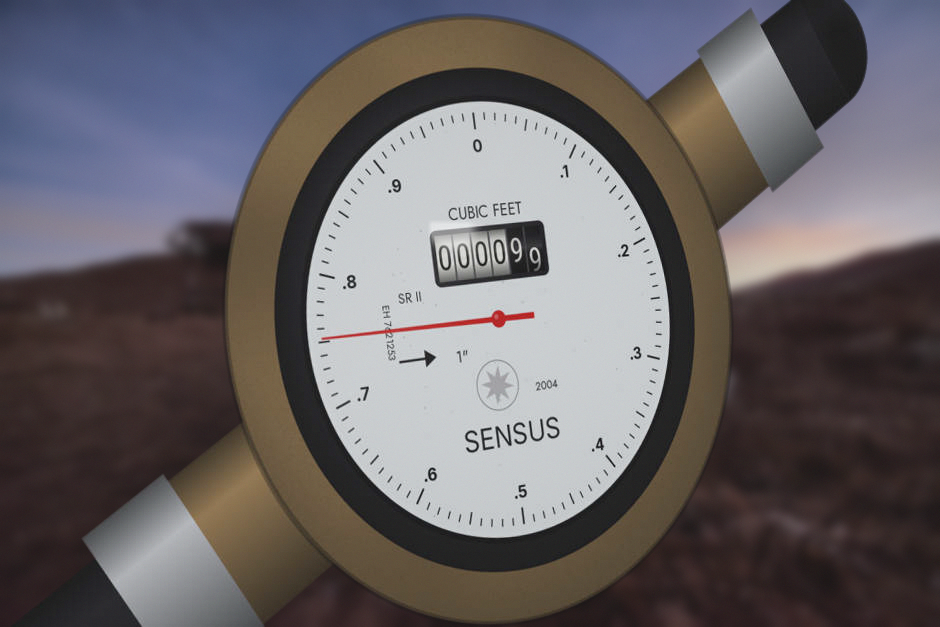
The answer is 98.75 ft³
